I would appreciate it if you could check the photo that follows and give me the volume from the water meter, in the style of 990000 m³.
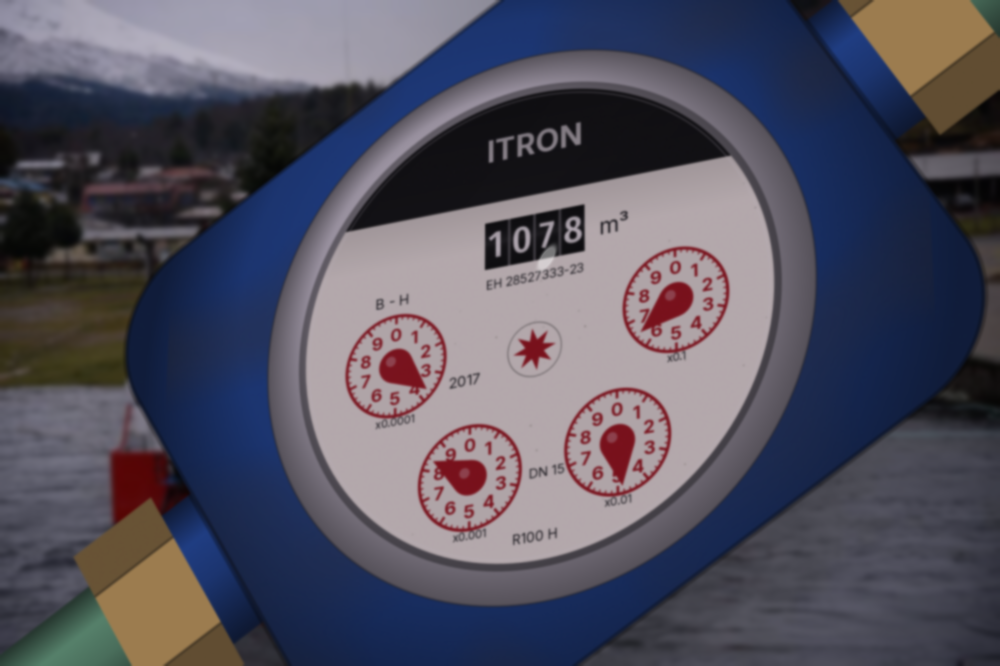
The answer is 1078.6483 m³
